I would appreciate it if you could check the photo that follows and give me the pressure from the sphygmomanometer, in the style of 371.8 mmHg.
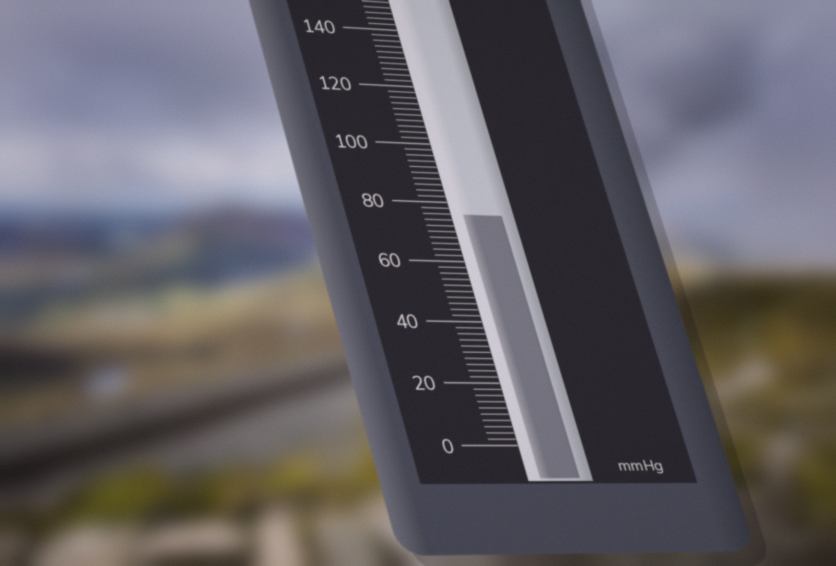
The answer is 76 mmHg
